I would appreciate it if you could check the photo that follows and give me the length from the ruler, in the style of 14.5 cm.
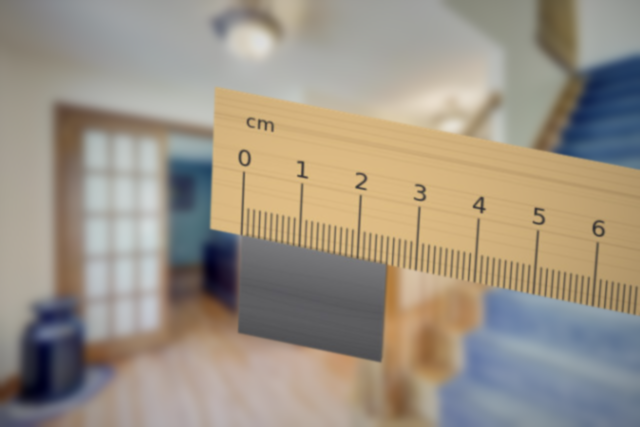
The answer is 2.5 cm
